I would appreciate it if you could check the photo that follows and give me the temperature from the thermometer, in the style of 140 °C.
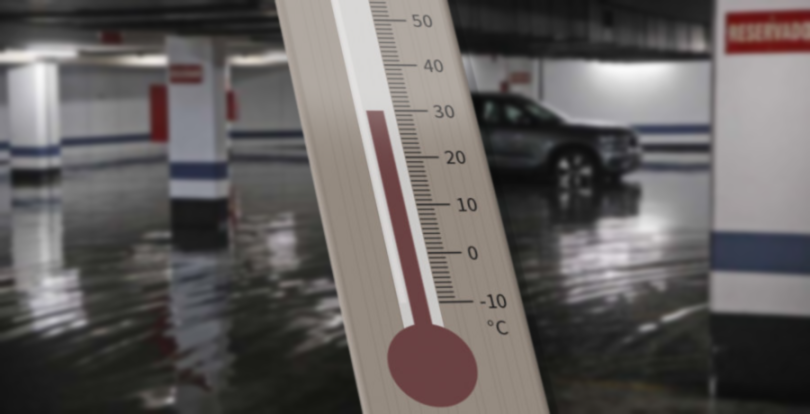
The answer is 30 °C
